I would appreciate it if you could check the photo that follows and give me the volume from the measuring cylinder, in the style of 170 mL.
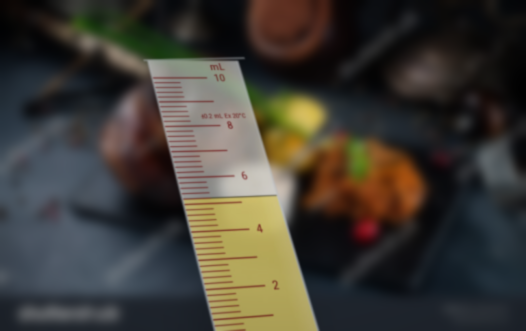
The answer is 5.2 mL
